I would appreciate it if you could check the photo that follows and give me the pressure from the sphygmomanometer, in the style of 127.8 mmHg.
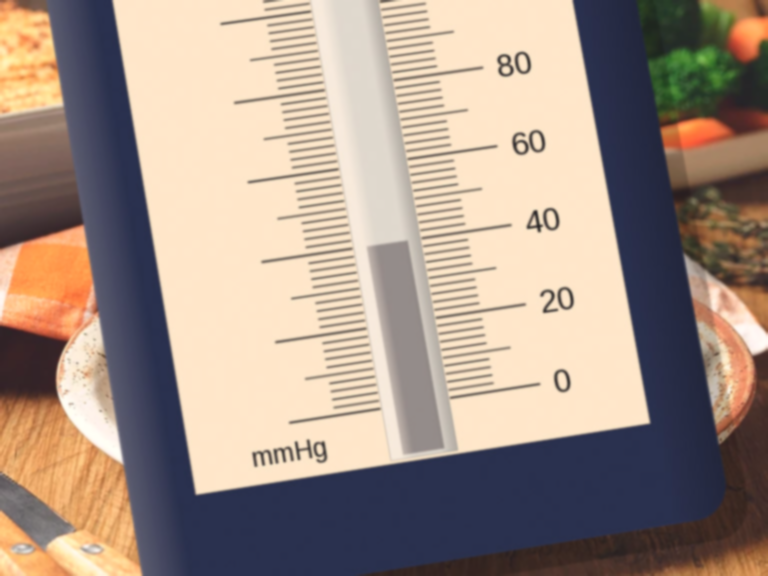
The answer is 40 mmHg
